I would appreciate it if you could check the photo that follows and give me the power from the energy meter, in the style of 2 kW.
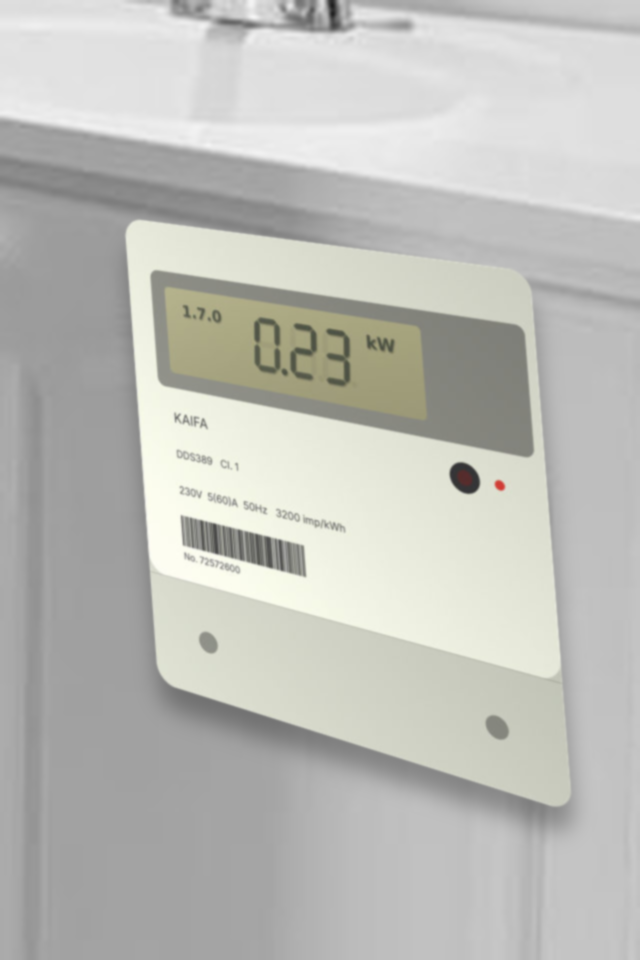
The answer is 0.23 kW
